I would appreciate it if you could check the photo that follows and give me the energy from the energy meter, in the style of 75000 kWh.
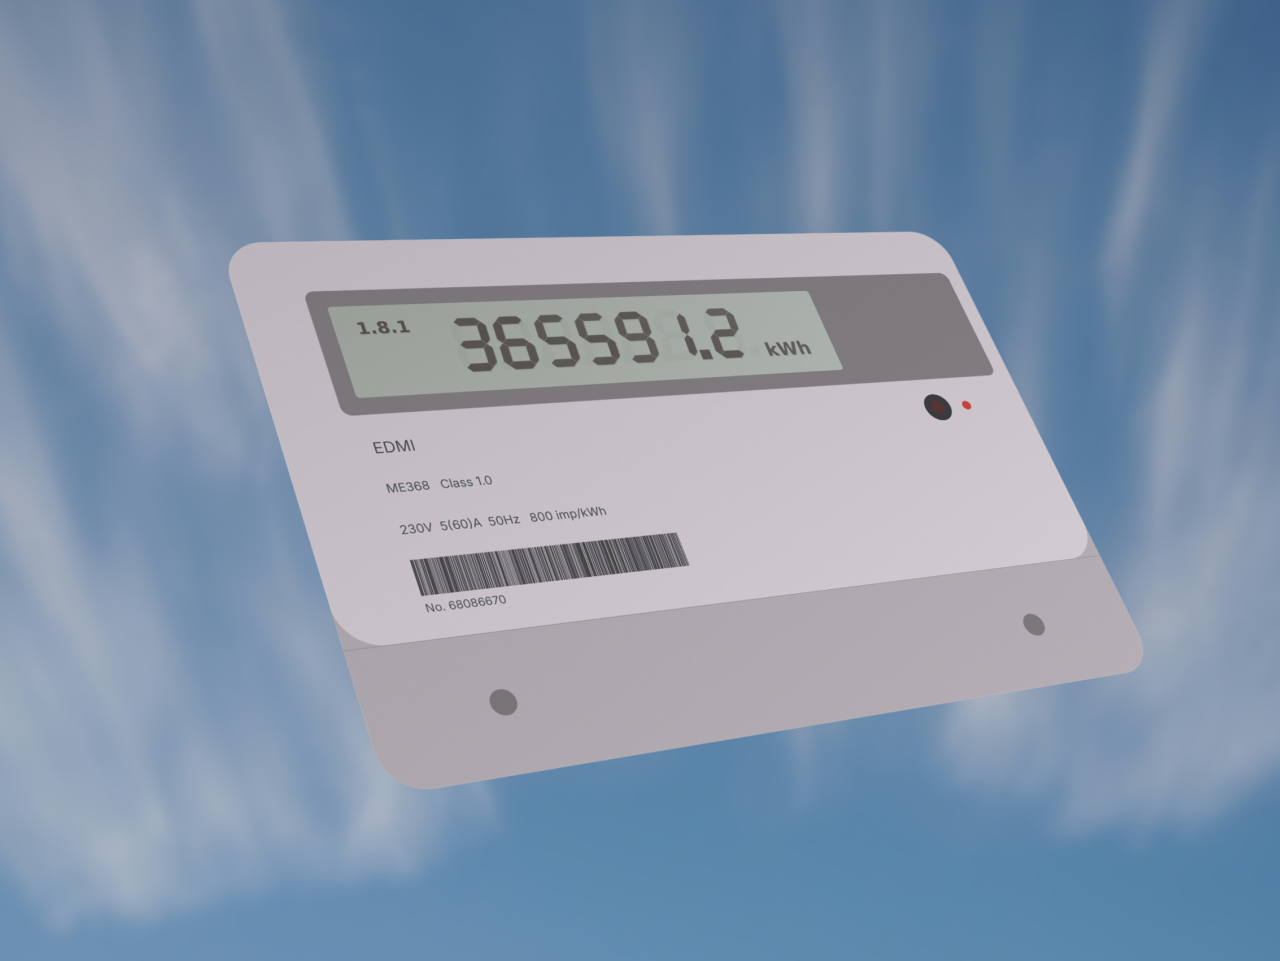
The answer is 365591.2 kWh
